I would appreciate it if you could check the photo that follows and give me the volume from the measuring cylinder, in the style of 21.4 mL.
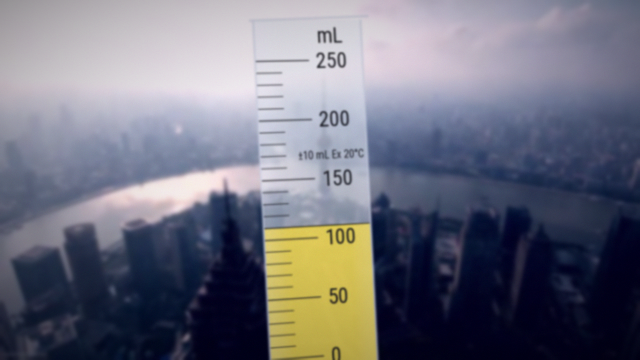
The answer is 110 mL
